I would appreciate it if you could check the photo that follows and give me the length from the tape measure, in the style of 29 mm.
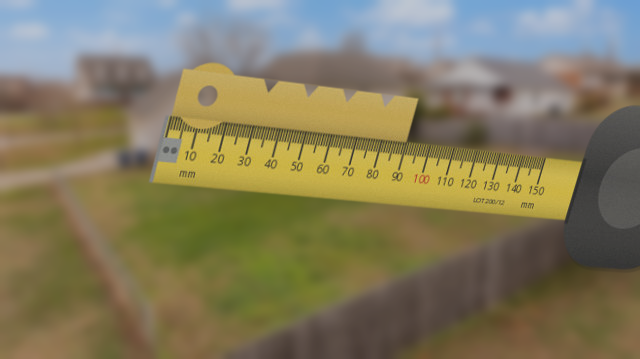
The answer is 90 mm
